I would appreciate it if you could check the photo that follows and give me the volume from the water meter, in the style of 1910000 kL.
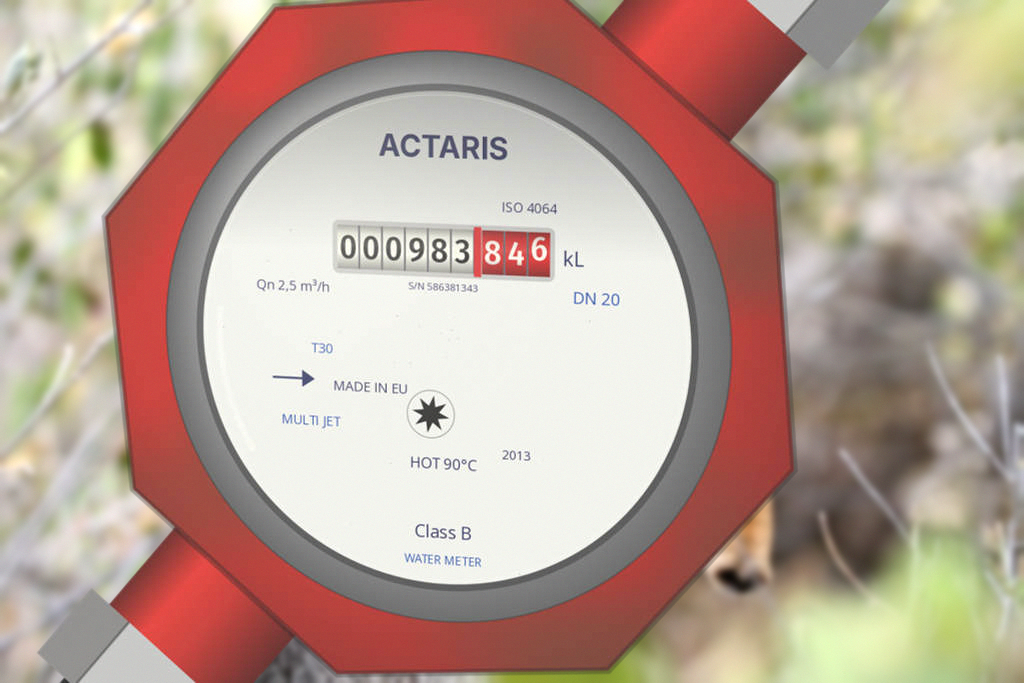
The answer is 983.846 kL
